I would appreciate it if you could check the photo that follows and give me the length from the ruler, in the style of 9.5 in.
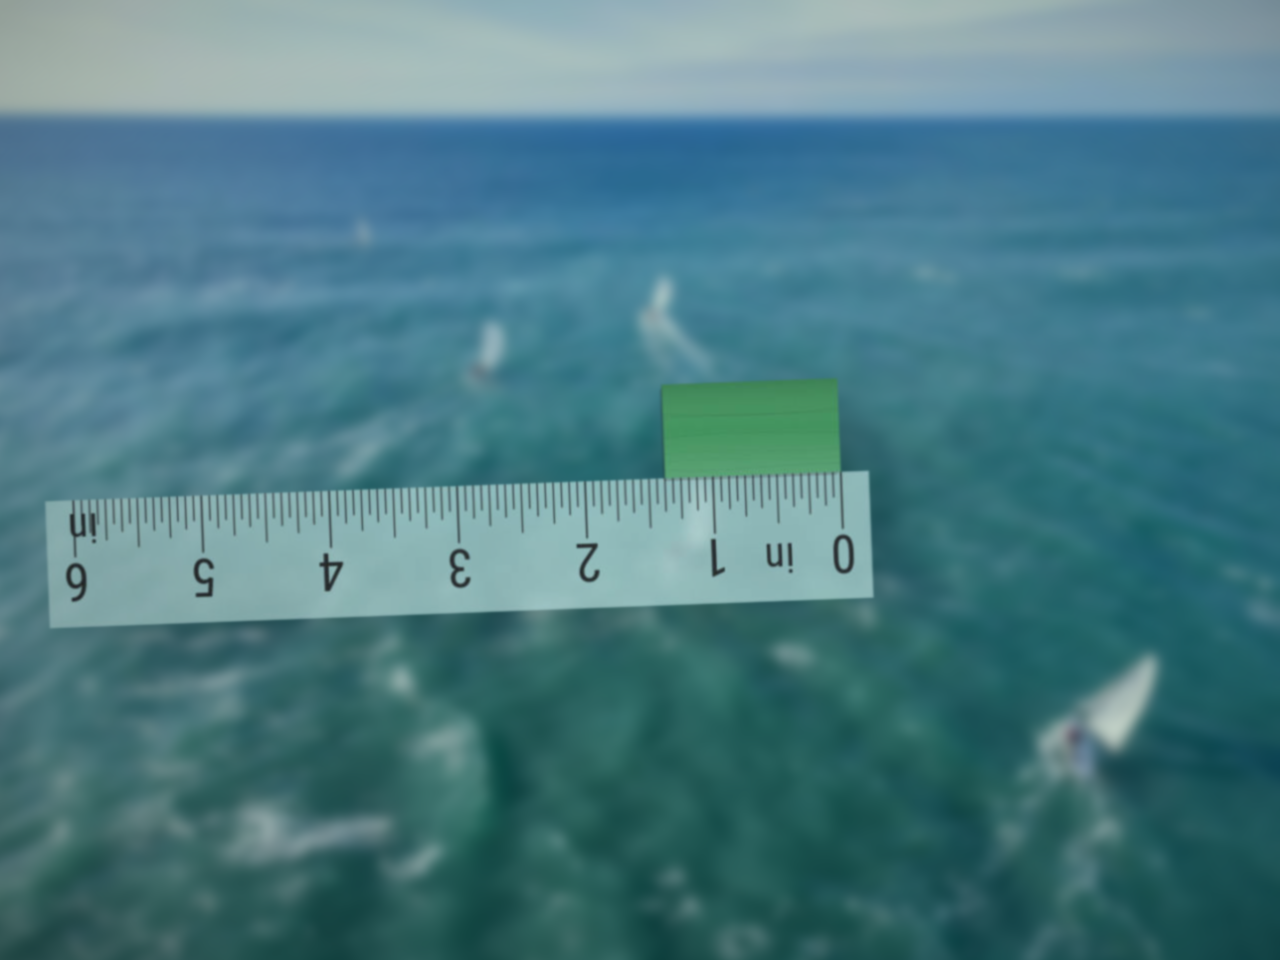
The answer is 1.375 in
